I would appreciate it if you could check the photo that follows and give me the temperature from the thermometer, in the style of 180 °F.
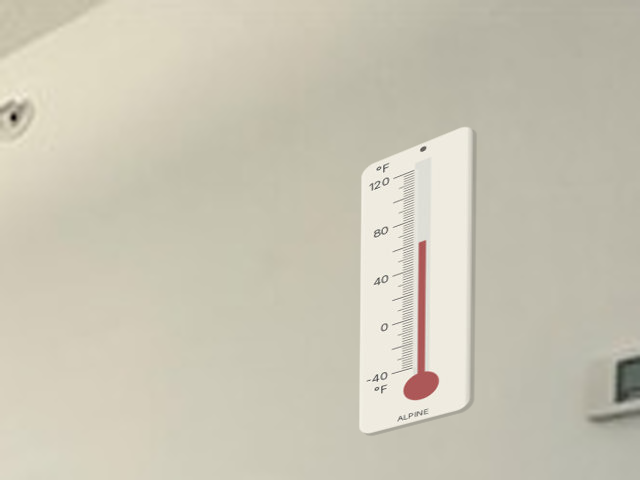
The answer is 60 °F
